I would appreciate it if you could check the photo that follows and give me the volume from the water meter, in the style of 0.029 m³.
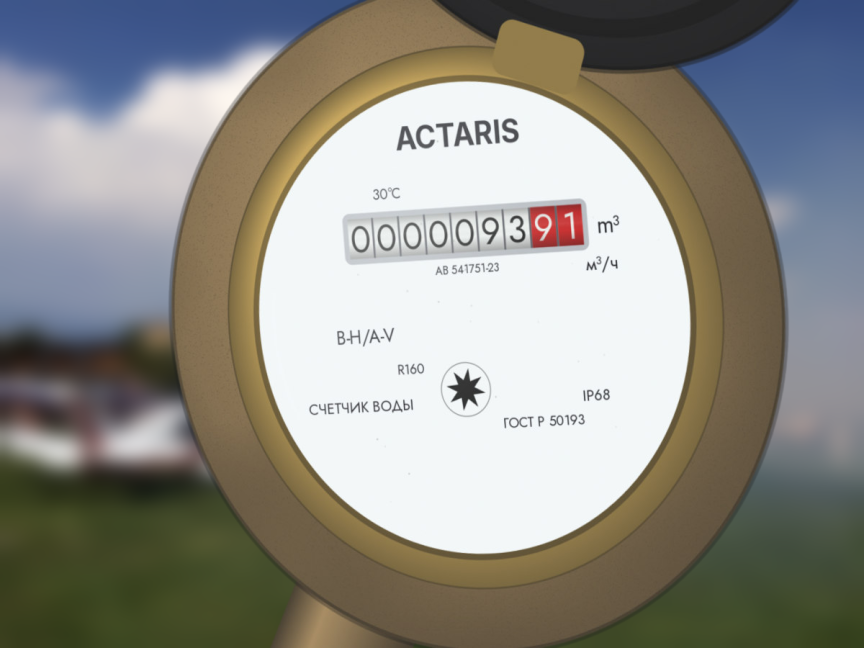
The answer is 93.91 m³
